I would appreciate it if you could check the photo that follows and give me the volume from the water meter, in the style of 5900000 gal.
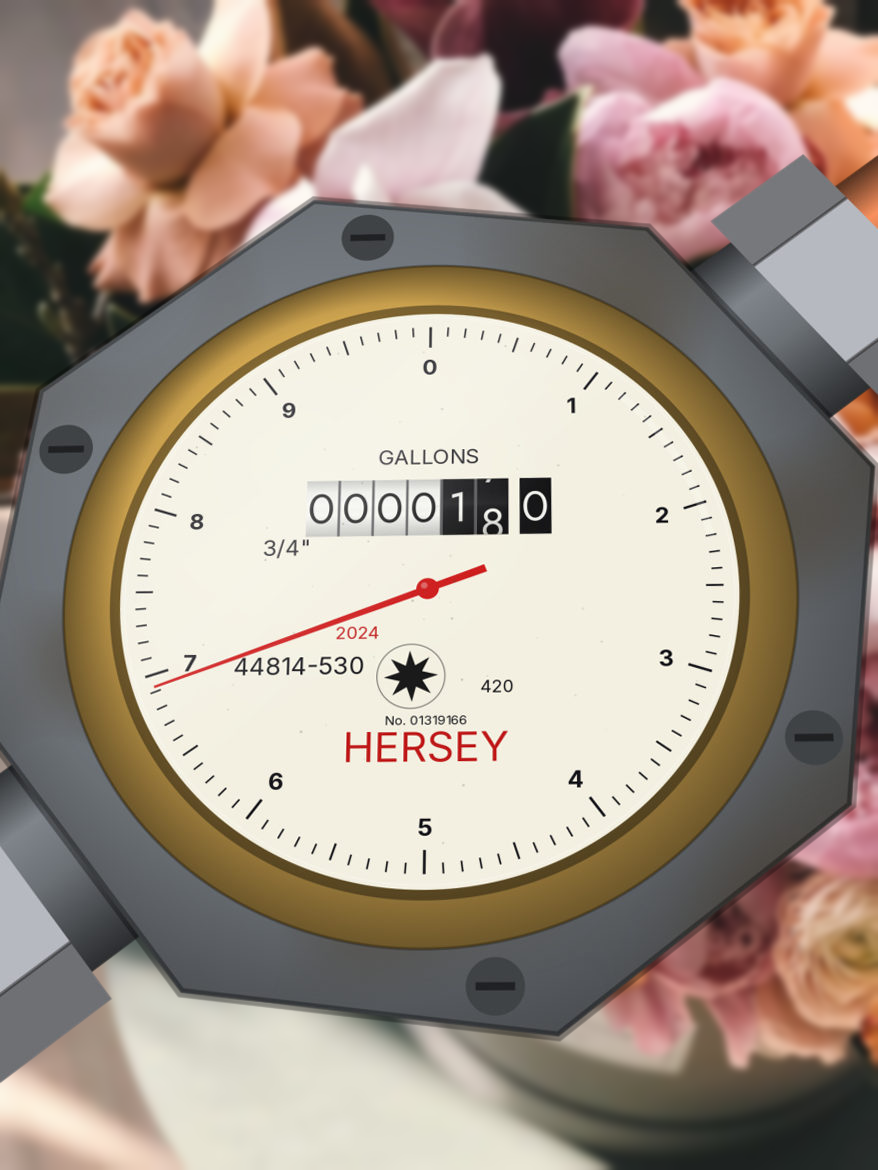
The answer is 176.9 gal
